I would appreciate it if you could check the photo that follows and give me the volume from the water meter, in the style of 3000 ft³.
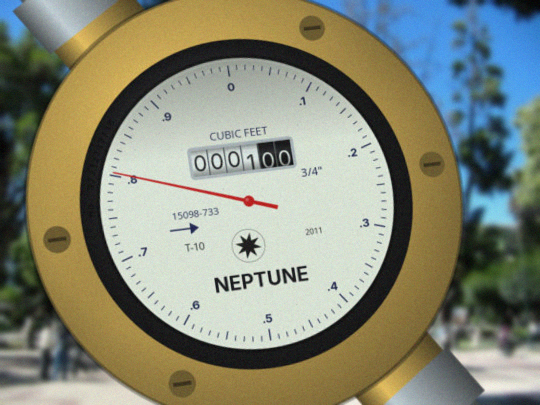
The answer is 99.80 ft³
